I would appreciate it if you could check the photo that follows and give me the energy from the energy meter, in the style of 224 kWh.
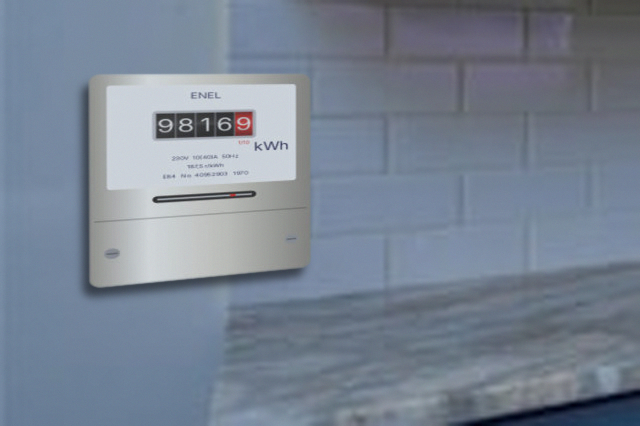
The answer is 9816.9 kWh
